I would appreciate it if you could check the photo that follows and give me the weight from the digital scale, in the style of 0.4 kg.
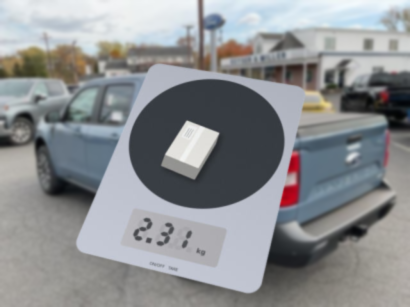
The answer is 2.31 kg
